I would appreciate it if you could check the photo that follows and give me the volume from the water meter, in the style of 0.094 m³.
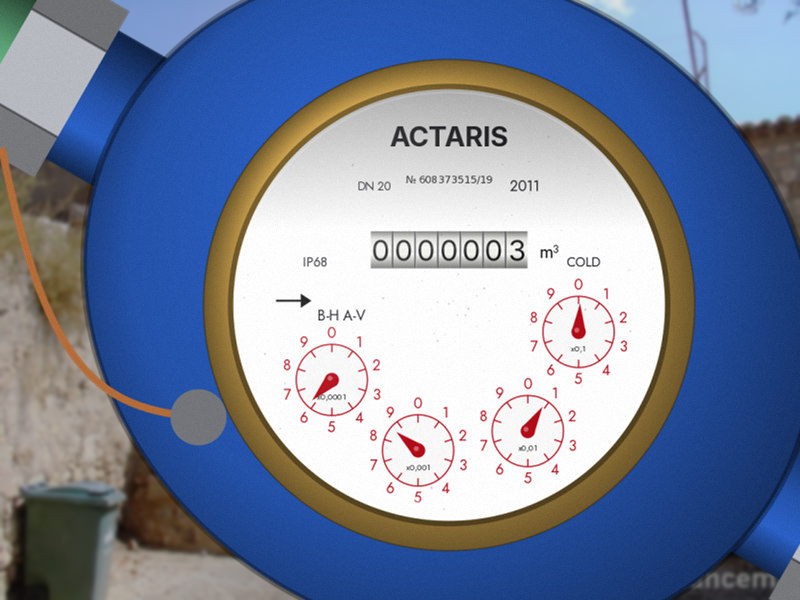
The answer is 3.0086 m³
